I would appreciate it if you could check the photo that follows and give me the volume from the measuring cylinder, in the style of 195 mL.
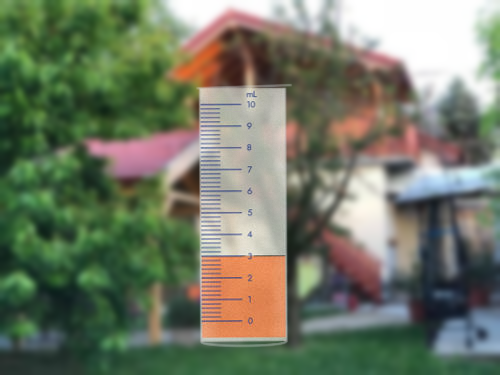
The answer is 3 mL
